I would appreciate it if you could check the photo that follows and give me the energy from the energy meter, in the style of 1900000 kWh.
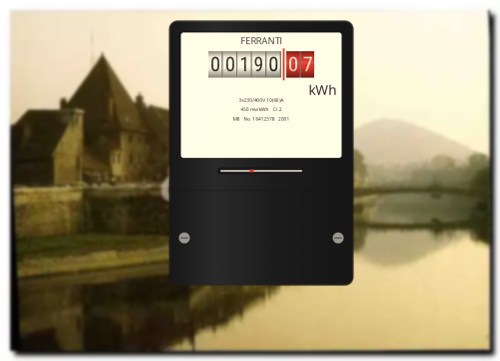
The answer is 190.07 kWh
